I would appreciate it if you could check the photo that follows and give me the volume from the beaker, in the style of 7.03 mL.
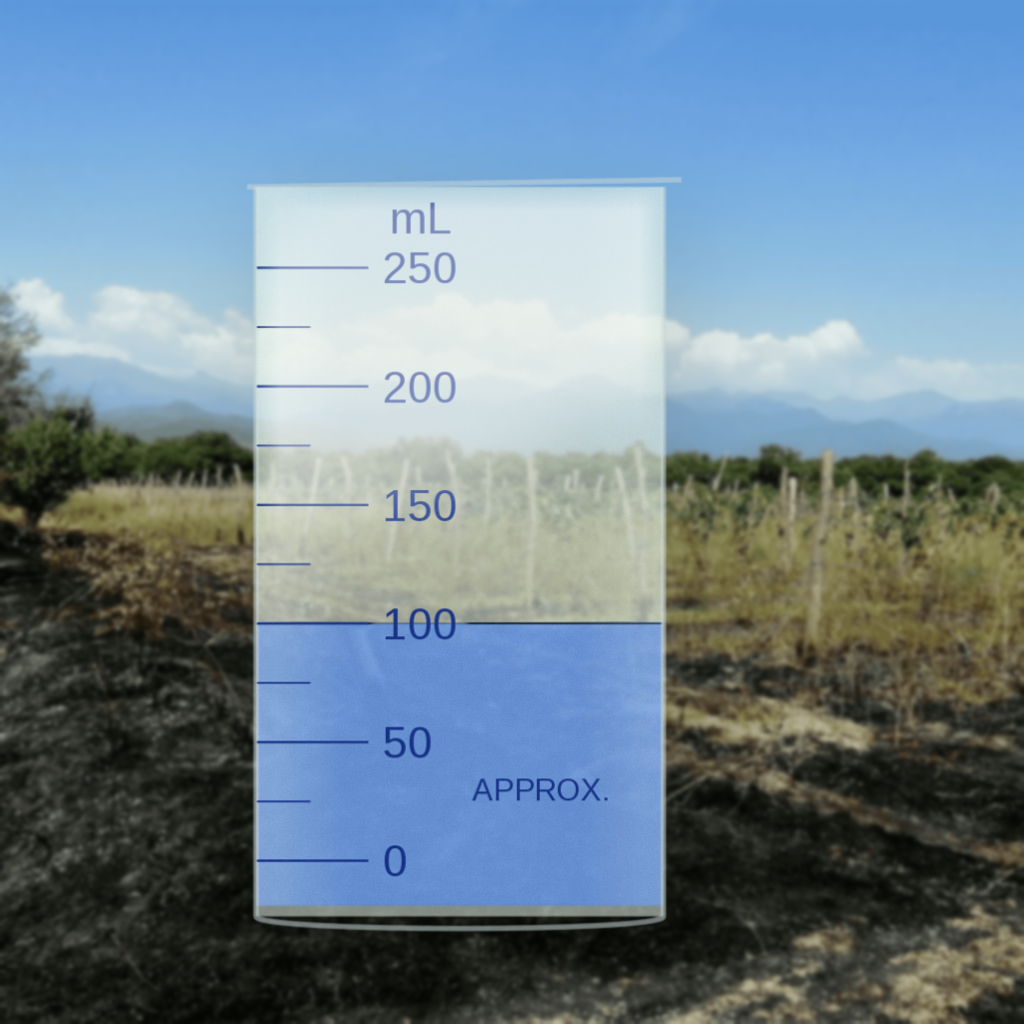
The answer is 100 mL
